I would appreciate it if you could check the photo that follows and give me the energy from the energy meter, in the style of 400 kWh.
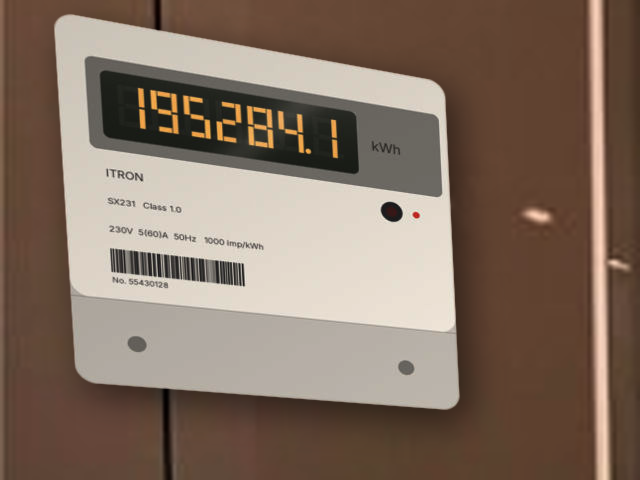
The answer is 195284.1 kWh
